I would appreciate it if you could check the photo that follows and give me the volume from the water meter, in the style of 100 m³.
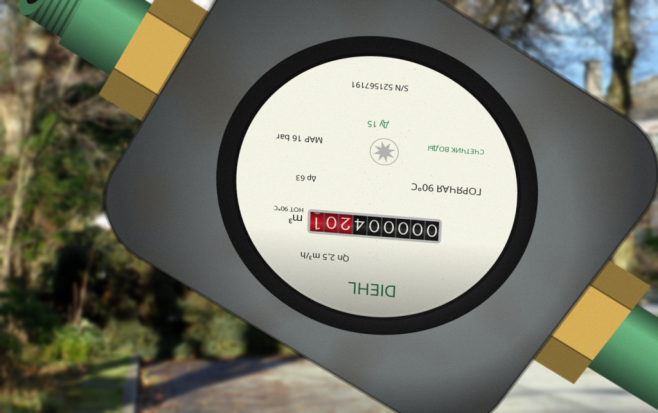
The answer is 4.201 m³
